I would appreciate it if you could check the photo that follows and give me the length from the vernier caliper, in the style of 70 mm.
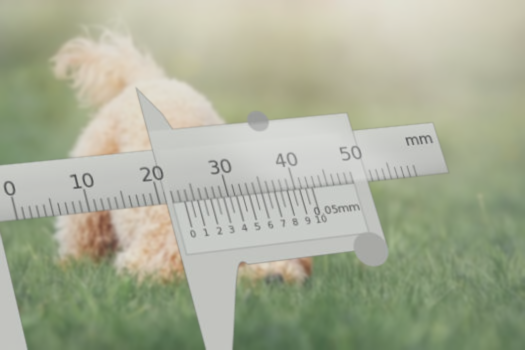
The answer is 23.6 mm
